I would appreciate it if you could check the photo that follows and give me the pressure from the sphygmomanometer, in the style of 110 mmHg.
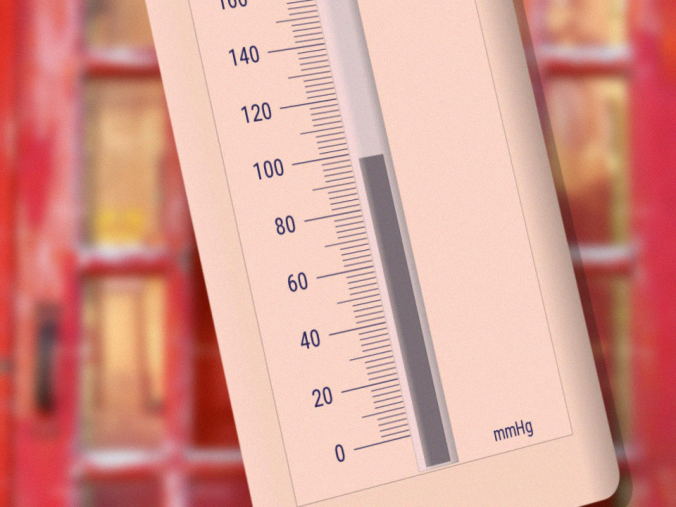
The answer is 98 mmHg
